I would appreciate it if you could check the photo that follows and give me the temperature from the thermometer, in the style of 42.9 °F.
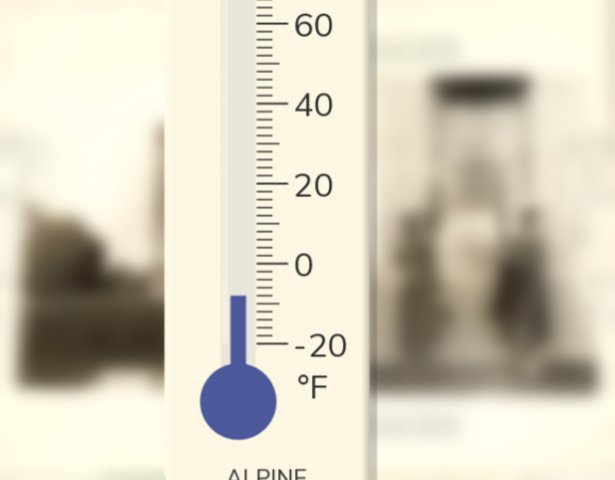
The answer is -8 °F
